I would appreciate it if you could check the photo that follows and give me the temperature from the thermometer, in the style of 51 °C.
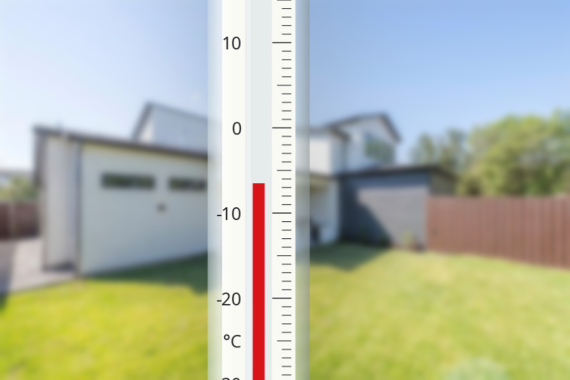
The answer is -6.5 °C
